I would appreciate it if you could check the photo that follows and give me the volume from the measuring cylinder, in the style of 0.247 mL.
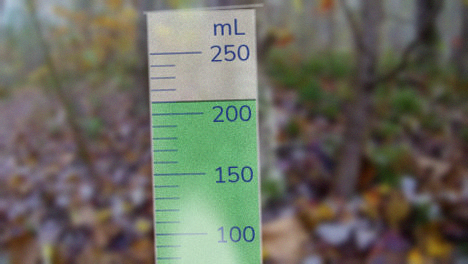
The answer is 210 mL
